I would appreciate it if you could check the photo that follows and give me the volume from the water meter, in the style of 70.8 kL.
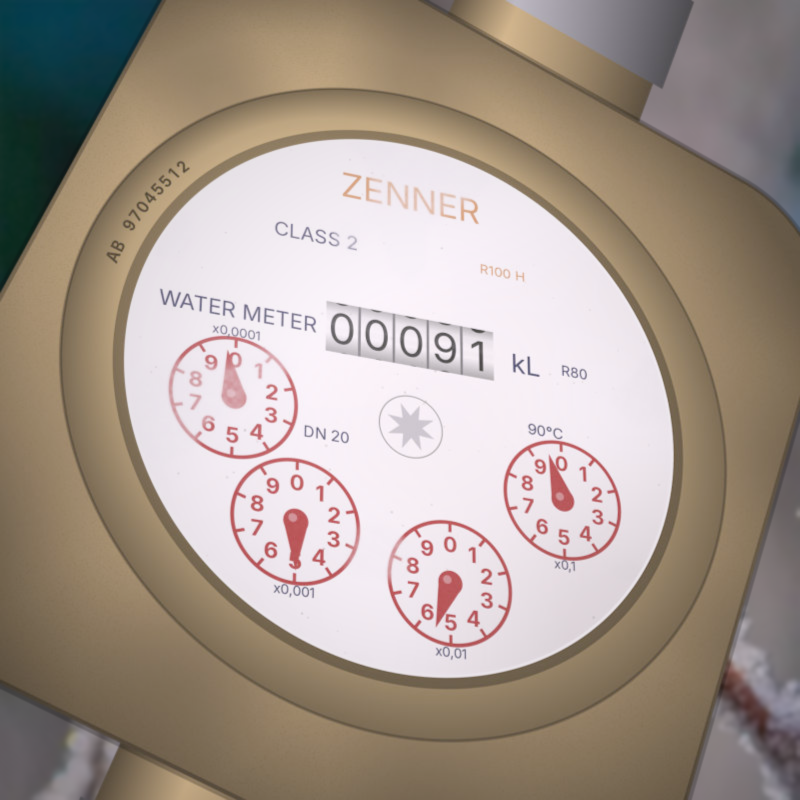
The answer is 90.9549 kL
